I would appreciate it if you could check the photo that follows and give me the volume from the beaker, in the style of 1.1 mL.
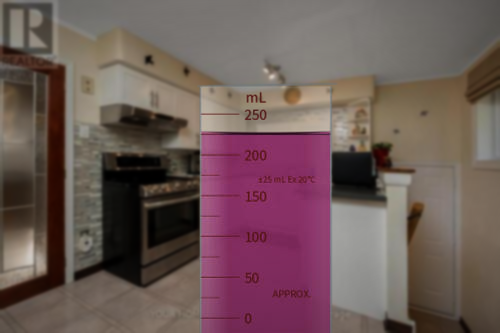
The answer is 225 mL
